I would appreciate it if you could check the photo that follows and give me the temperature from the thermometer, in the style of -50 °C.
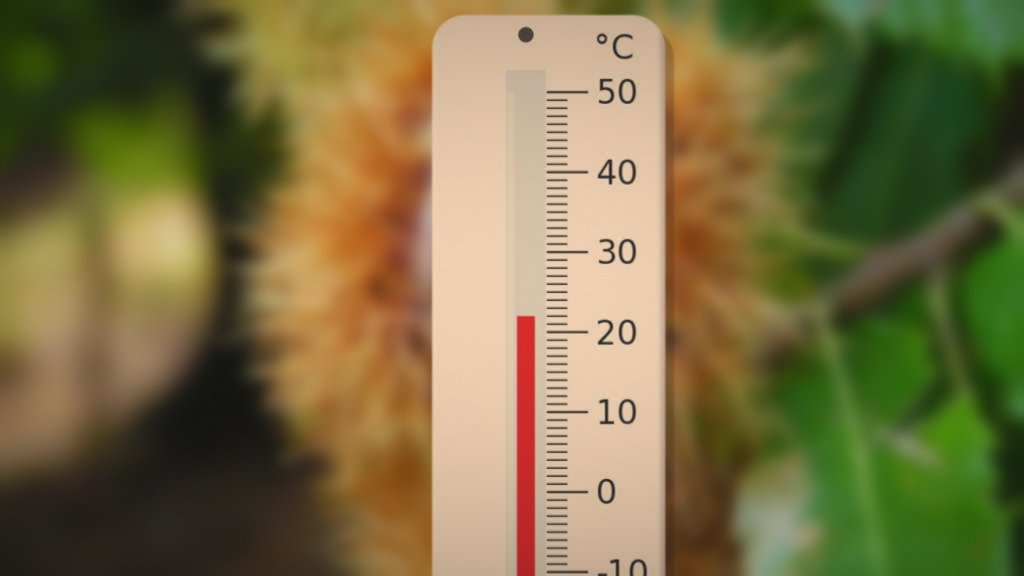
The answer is 22 °C
